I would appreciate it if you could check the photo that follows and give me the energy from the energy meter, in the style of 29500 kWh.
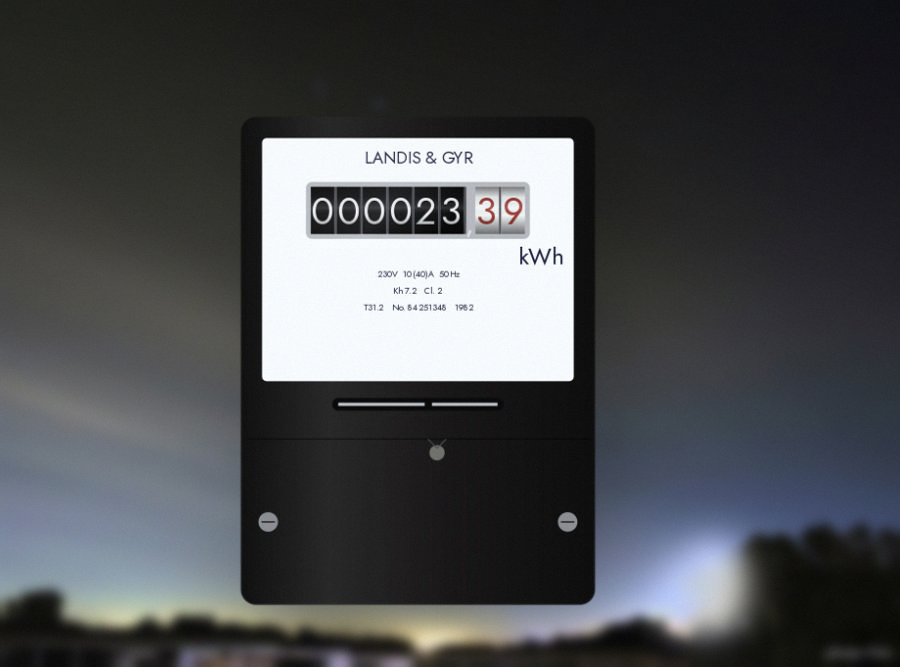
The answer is 23.39 kWh
